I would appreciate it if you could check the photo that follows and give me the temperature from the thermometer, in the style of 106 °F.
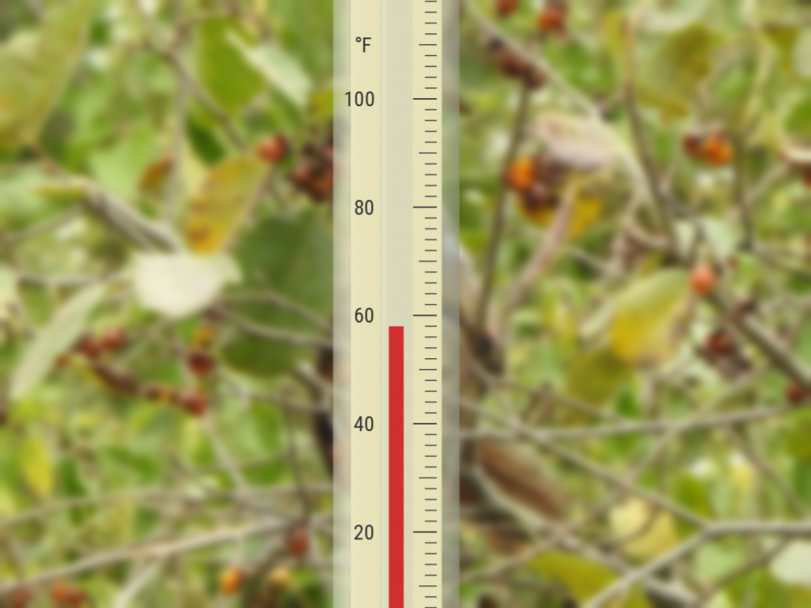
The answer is 58 °F
